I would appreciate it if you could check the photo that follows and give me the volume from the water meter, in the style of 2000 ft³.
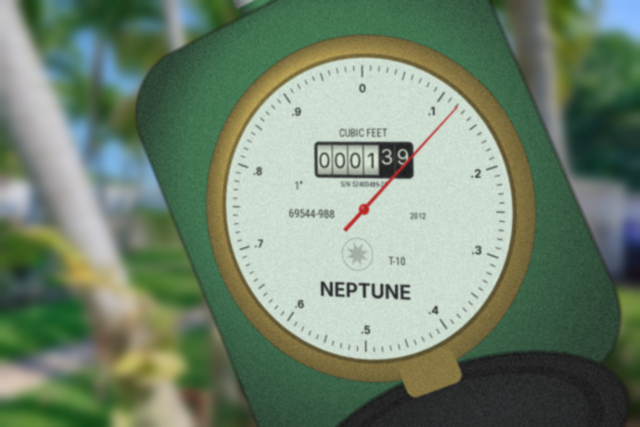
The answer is 139.12 ft³
